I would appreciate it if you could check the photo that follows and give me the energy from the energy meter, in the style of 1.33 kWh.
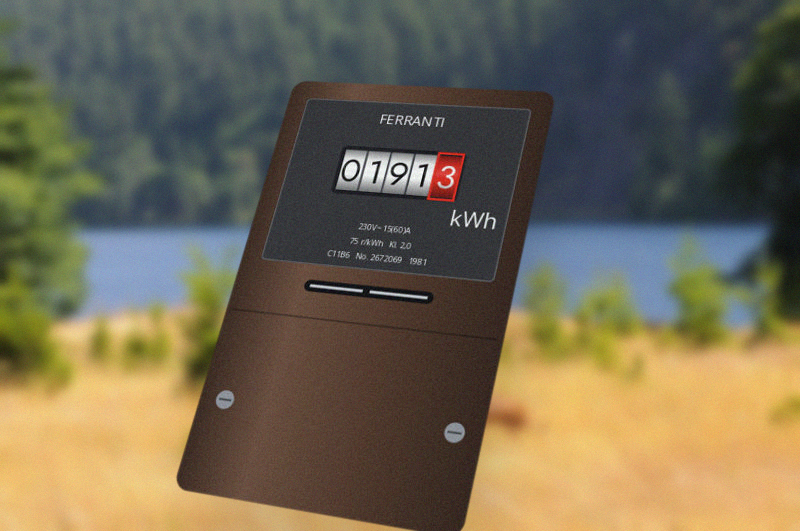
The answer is 191.3 kWh
